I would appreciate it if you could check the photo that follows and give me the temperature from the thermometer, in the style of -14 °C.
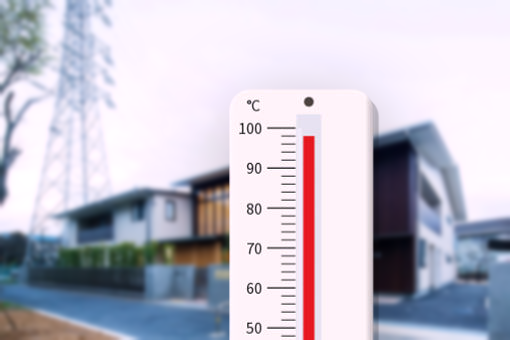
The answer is 98 °C
